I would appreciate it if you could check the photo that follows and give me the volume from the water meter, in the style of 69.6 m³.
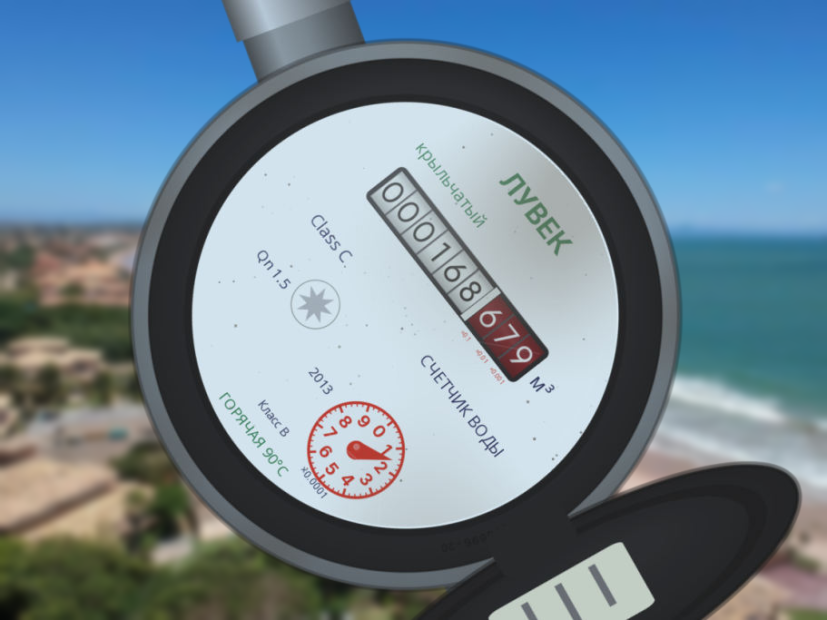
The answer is 168.6791 m³
